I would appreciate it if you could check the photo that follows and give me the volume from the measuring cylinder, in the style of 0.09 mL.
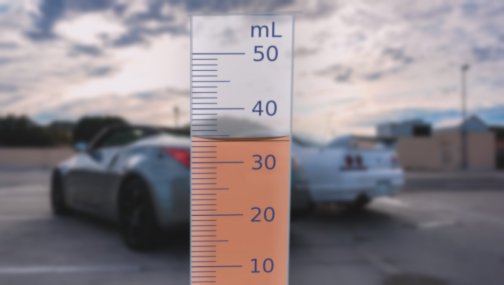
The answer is 34 mL
